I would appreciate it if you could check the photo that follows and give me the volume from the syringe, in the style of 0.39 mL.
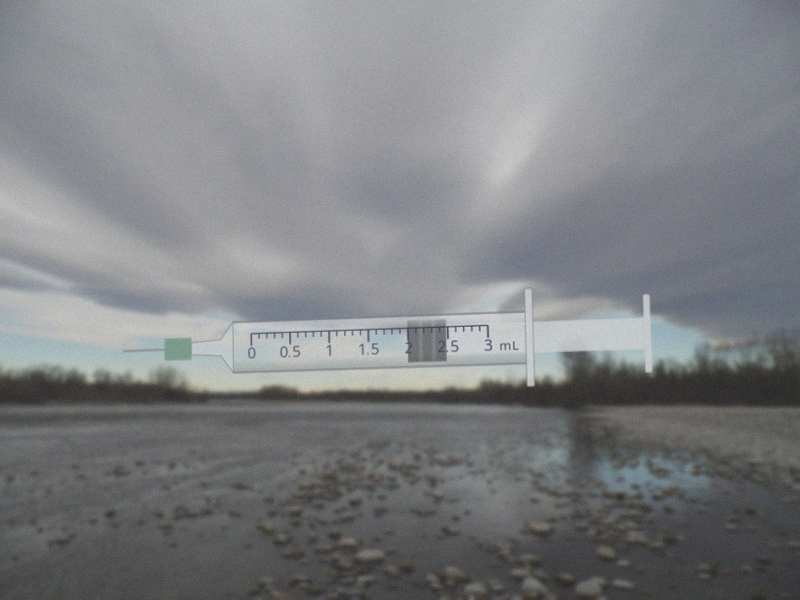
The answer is 2 mL
